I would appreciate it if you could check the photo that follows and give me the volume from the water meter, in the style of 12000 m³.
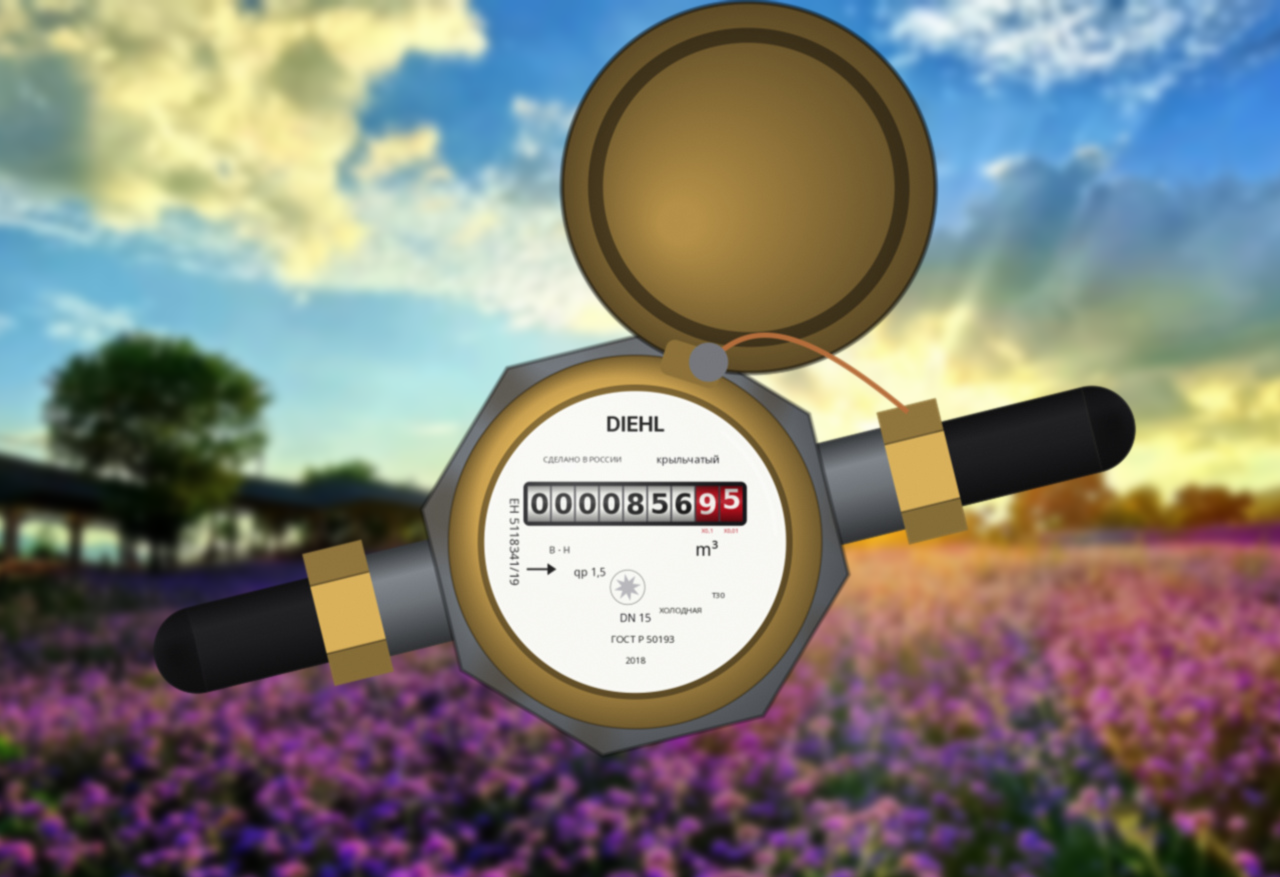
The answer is 856.95 m³
